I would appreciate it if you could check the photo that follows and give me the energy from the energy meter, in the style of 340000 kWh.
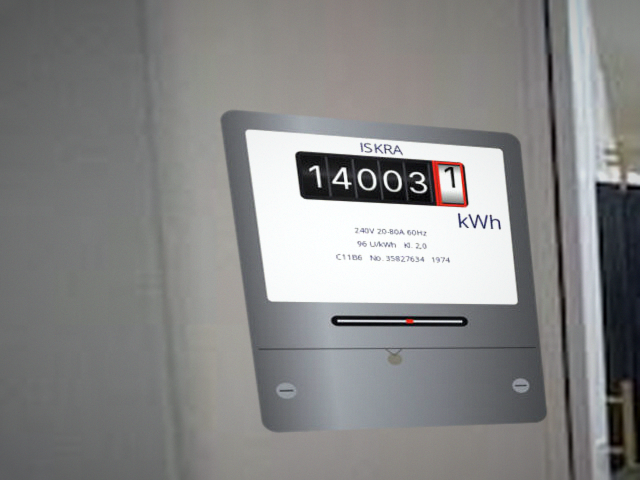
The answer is 14003.1 kWh
